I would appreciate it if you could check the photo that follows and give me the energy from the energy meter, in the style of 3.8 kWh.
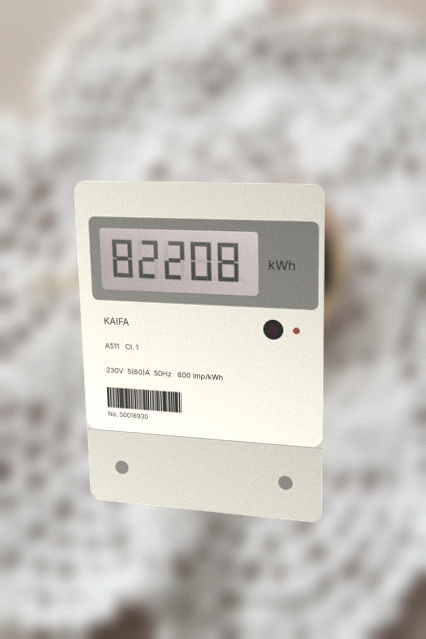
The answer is 82208 kWh
